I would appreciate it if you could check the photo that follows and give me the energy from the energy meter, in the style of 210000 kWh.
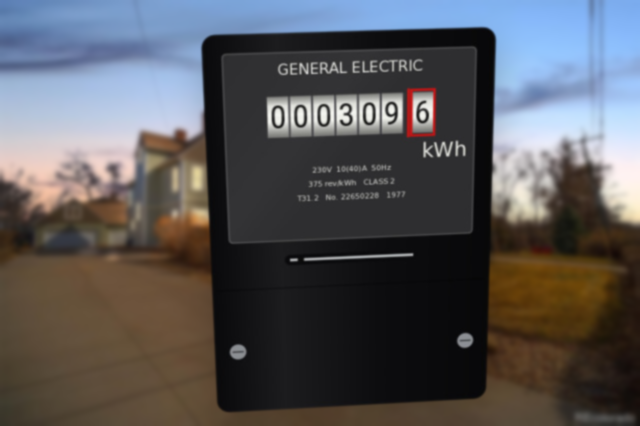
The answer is 309.6 kWh
